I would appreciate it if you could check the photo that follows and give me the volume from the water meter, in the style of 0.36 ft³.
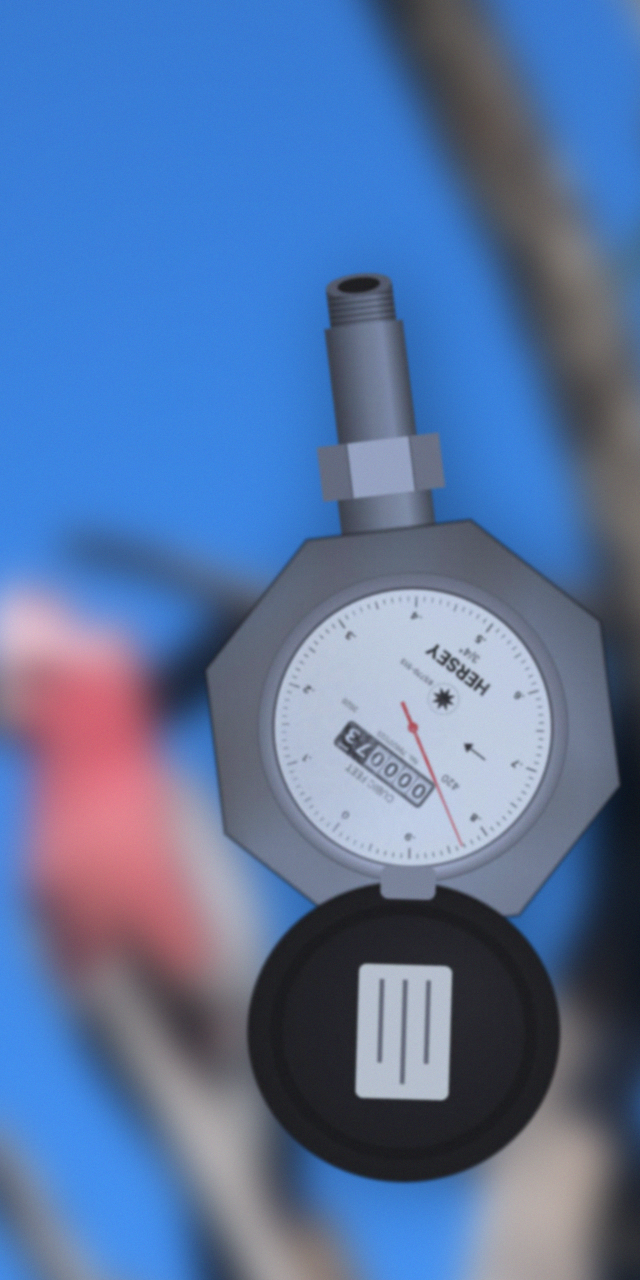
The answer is 72.83 ft³
